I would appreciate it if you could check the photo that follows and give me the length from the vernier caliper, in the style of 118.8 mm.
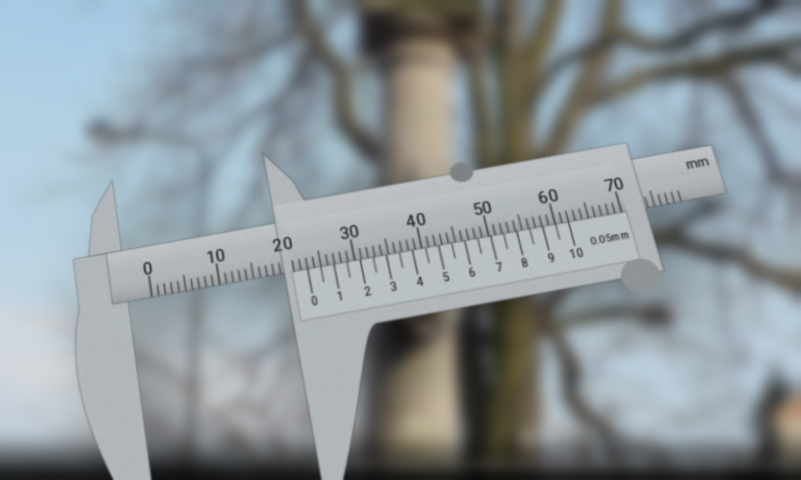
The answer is 23.0 mm
